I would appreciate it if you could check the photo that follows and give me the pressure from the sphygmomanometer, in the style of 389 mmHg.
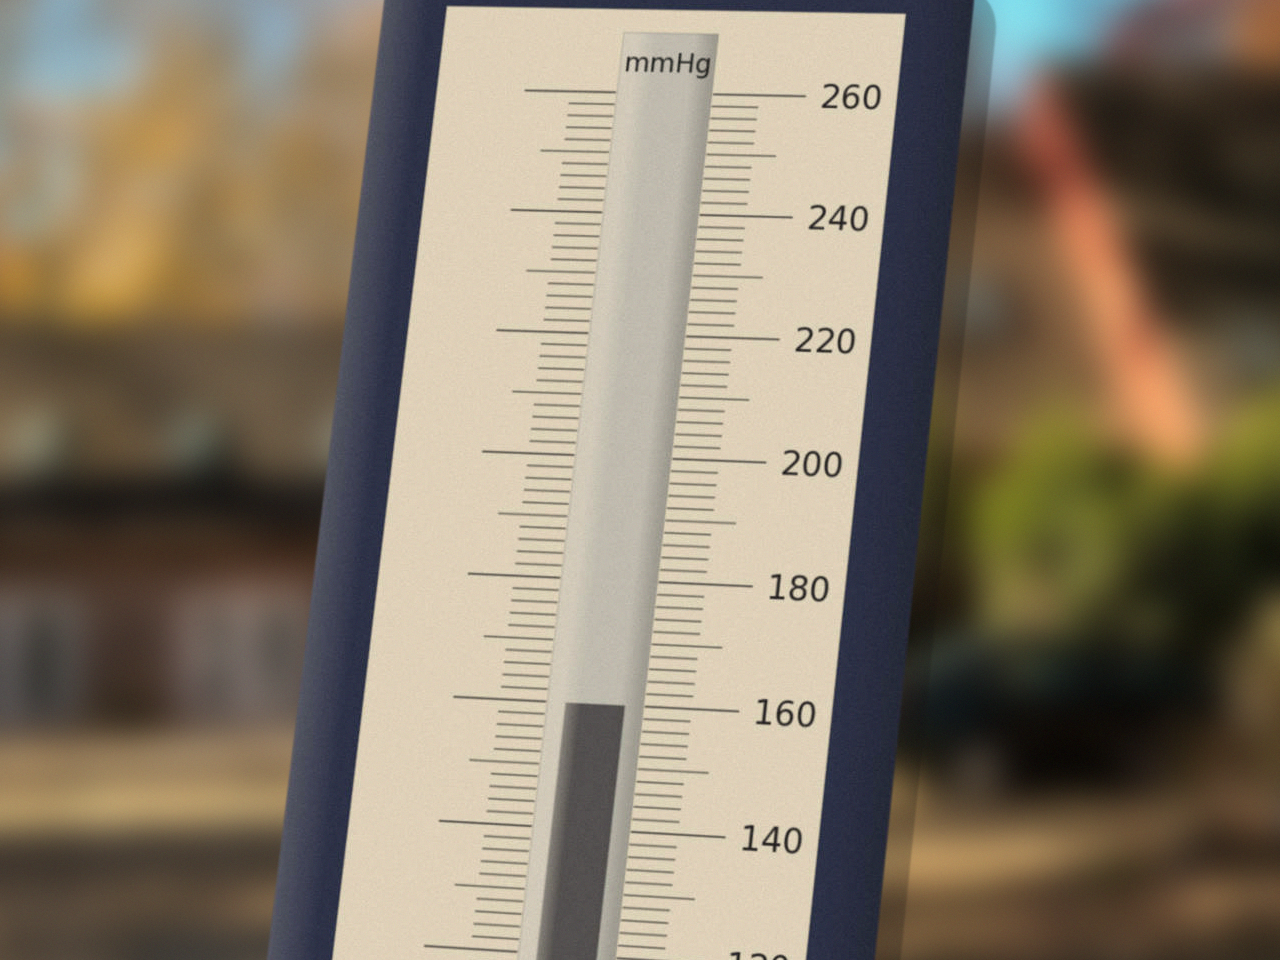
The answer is 160 mmHg
